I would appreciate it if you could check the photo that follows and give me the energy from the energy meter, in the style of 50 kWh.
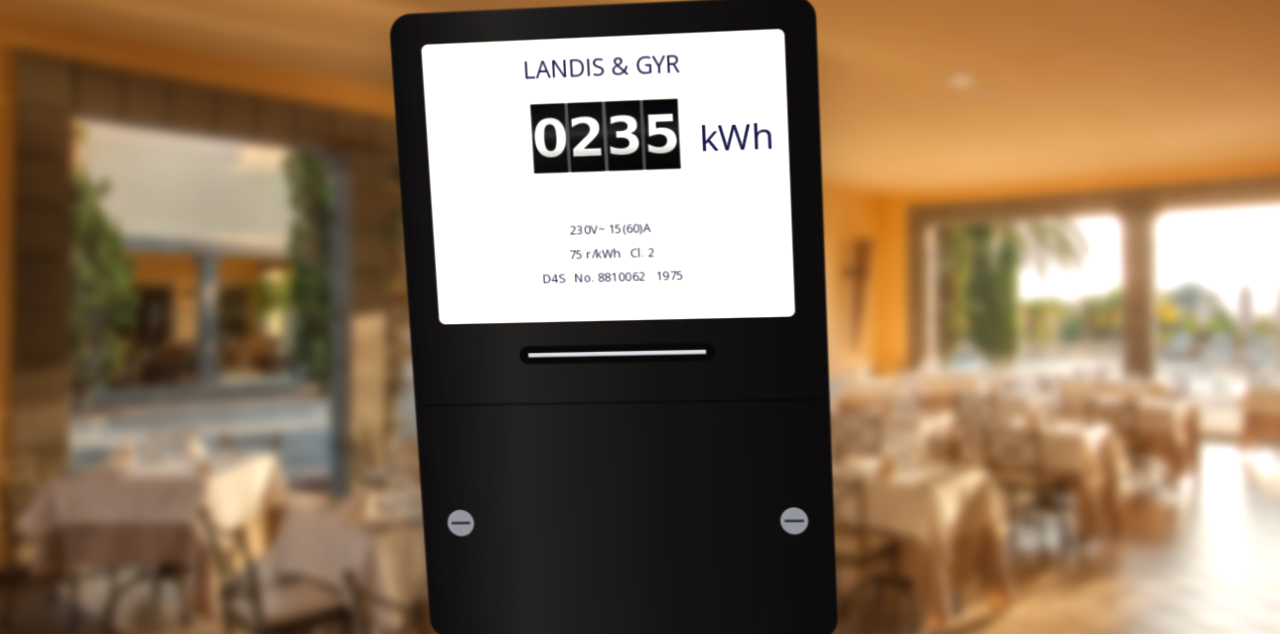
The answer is 235 kWh
